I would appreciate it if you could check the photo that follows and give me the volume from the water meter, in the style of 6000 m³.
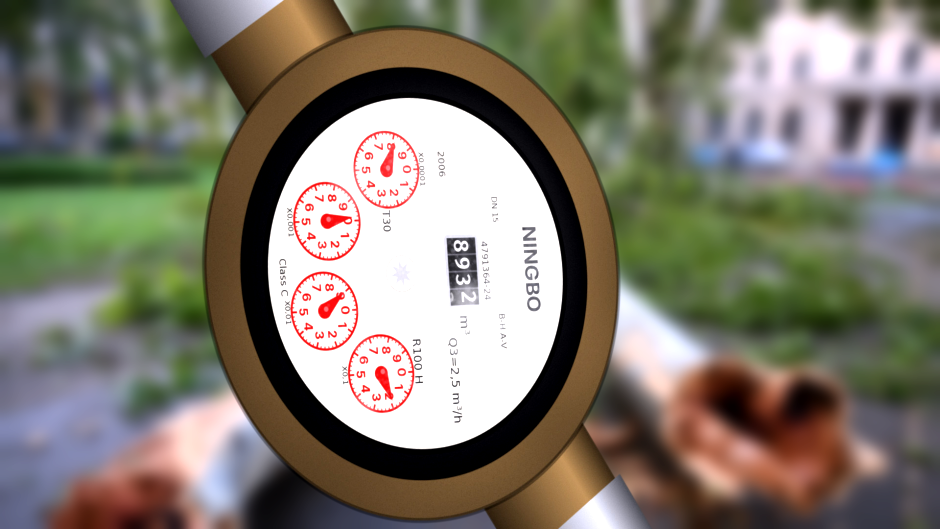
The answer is 8932.1898 m³
